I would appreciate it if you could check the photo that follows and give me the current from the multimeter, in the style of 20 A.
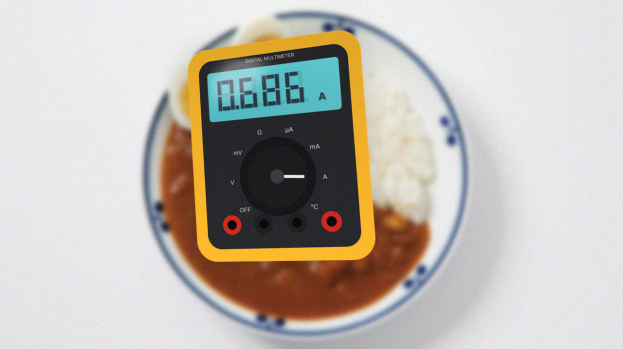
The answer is 0.686 A
